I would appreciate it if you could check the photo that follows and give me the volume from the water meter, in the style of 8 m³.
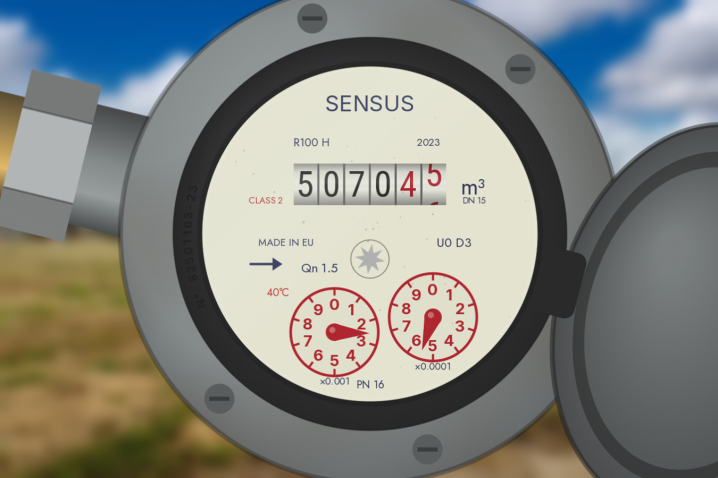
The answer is 5070.4525 m³
